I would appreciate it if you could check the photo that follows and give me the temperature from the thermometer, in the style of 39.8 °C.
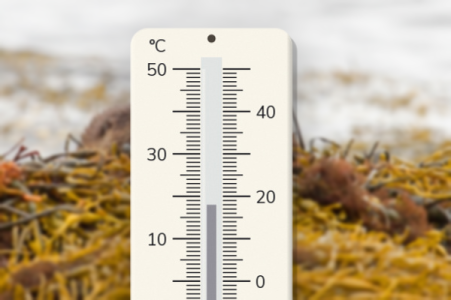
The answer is 18 °C
